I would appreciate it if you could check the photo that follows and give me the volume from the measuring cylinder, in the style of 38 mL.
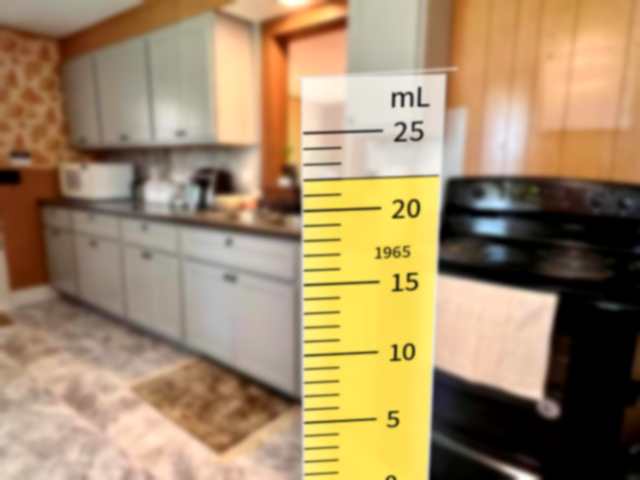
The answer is 22 mL
